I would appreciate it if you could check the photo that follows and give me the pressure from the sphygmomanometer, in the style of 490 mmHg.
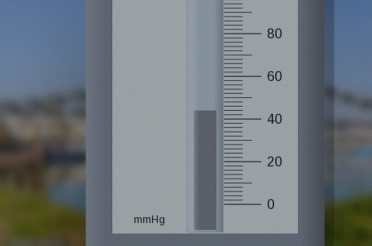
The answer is 44 mmHg
